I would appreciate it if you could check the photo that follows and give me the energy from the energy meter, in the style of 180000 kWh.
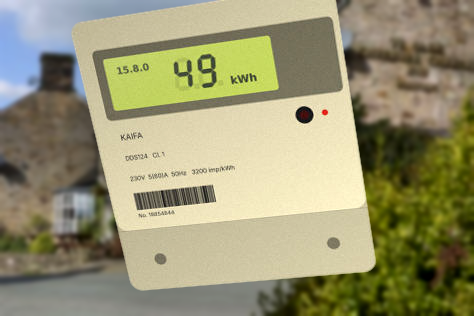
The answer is 49 kWh
